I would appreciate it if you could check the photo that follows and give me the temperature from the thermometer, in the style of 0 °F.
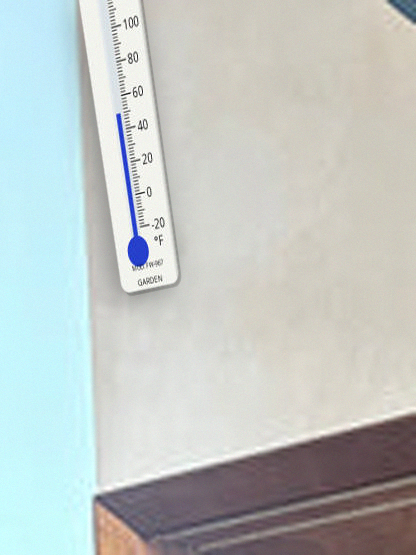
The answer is 50 °F
